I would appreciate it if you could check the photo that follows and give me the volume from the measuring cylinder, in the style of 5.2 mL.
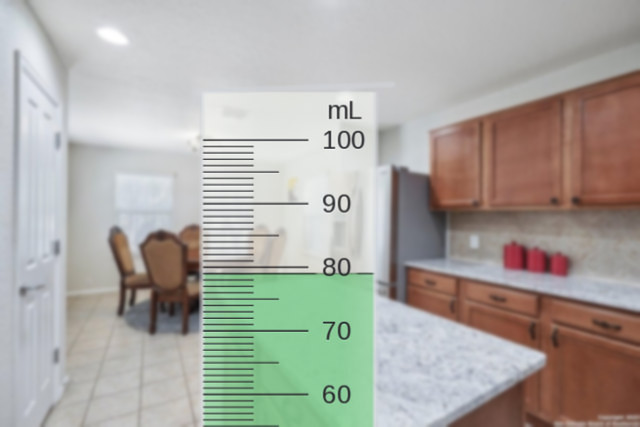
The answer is 79 mL
